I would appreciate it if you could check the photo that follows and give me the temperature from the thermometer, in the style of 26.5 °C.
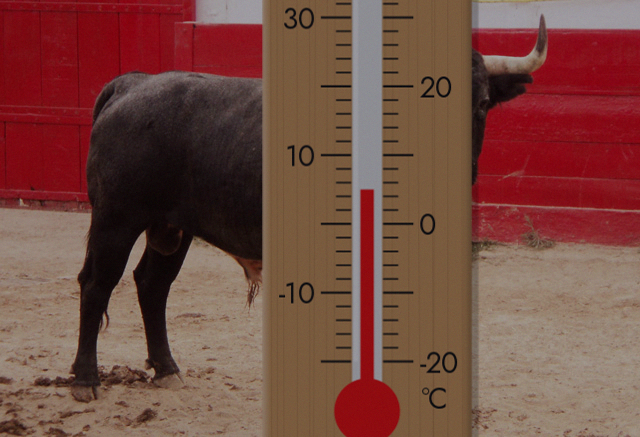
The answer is 5 °C
